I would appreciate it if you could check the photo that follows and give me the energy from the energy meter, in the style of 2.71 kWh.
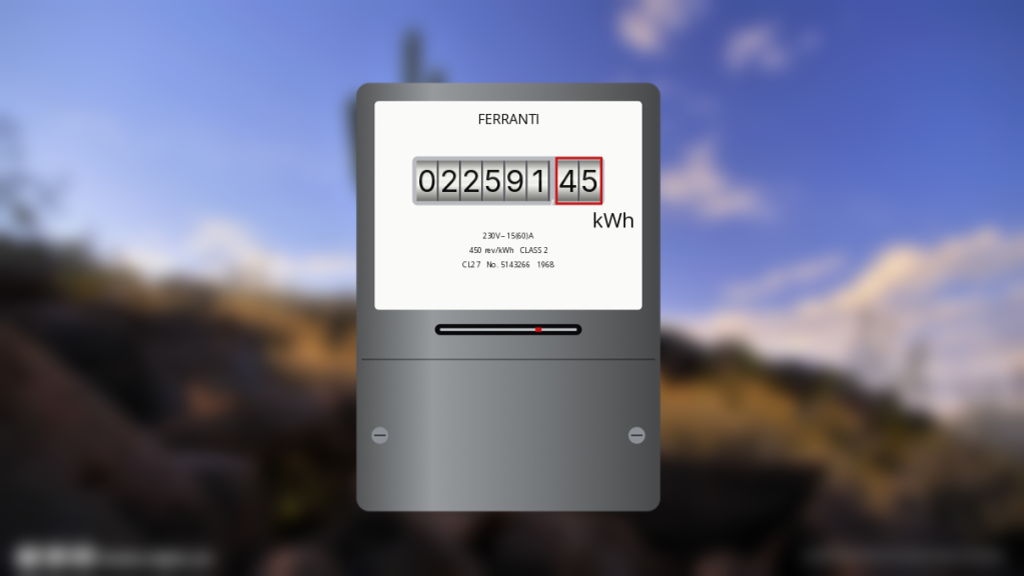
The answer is 22591.45 kWh
